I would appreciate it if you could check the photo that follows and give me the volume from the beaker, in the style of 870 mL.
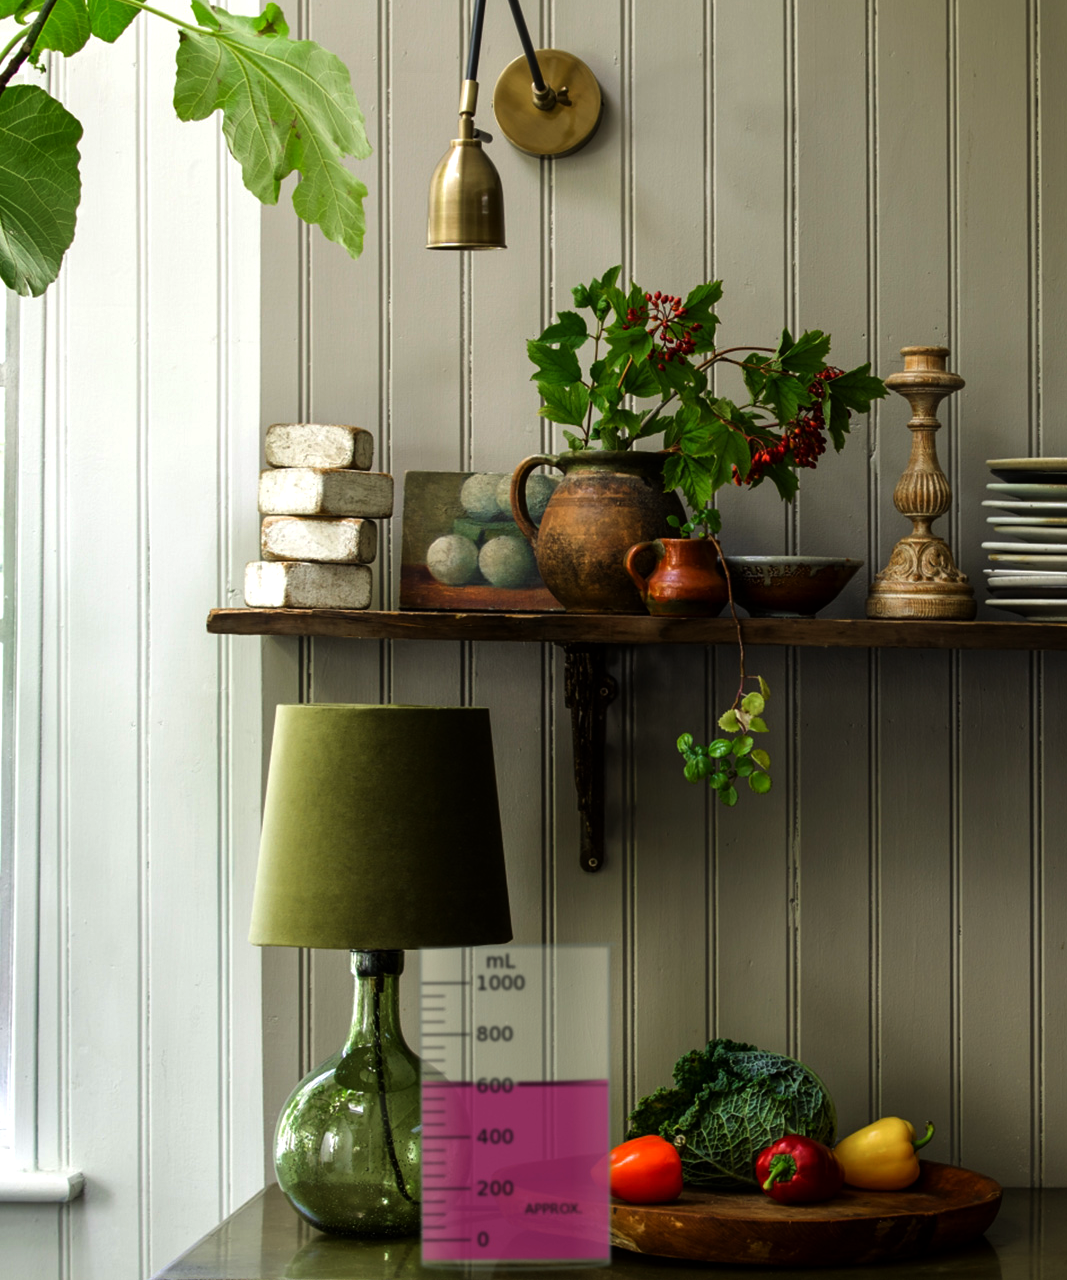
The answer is 600 mL
